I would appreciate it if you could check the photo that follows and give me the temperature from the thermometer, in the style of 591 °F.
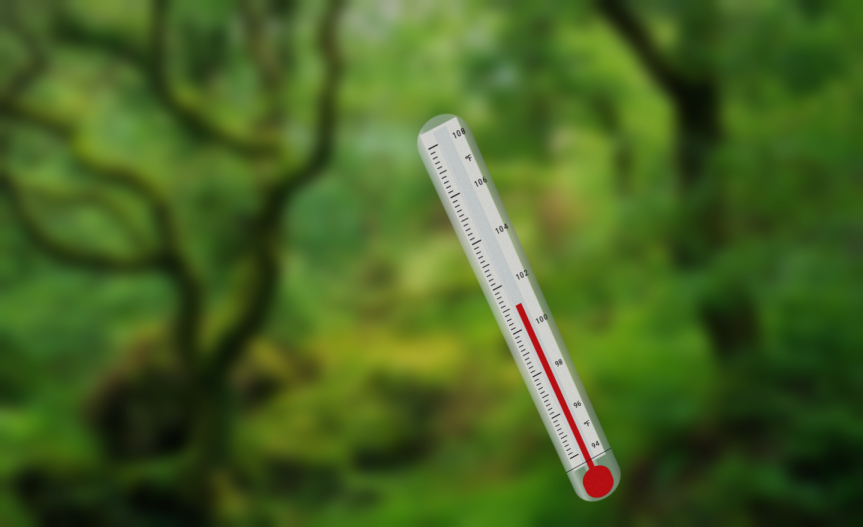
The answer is 101 °F
